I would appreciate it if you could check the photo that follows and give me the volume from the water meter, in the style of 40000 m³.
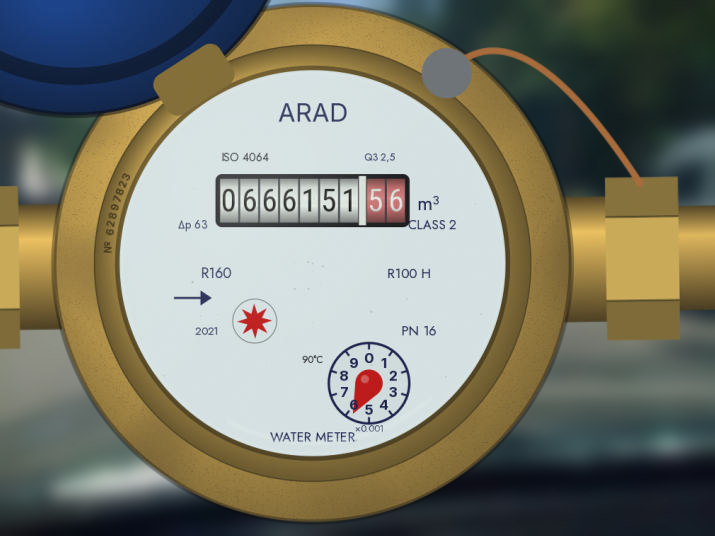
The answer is 666151.565 m³
